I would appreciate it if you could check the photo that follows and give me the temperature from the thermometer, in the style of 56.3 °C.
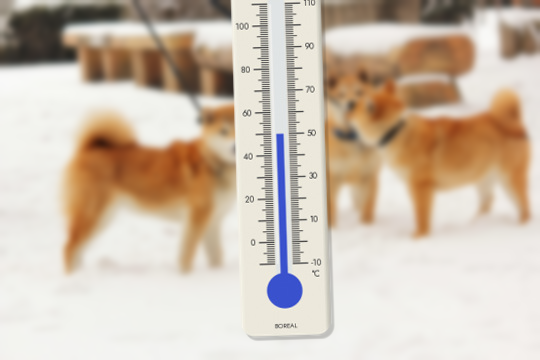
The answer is 50 °C
